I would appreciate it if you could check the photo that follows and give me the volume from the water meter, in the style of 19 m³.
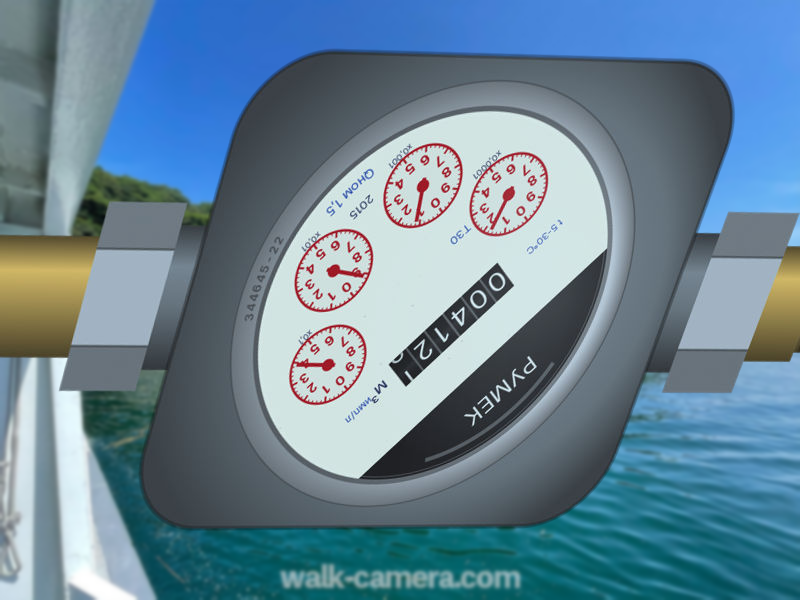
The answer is 4121.3911 m³
